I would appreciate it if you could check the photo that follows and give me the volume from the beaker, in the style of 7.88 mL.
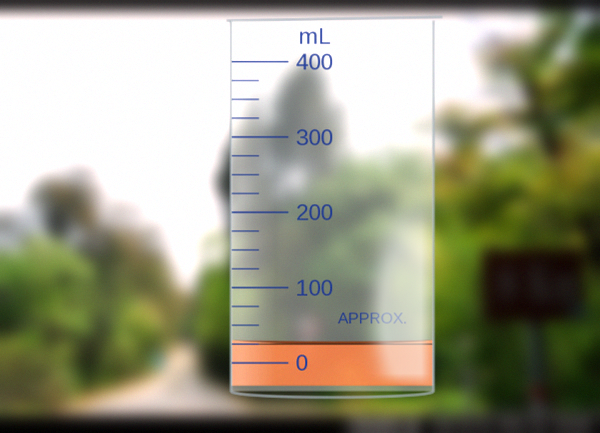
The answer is 25 mL
